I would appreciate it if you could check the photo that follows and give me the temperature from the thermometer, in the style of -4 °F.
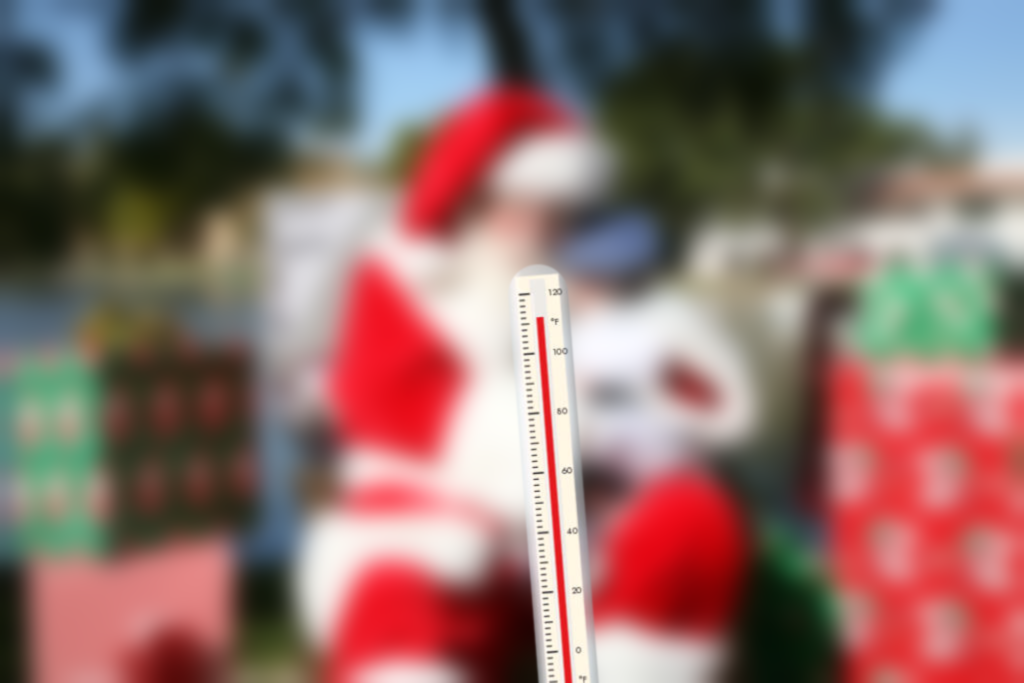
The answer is 112 °F
